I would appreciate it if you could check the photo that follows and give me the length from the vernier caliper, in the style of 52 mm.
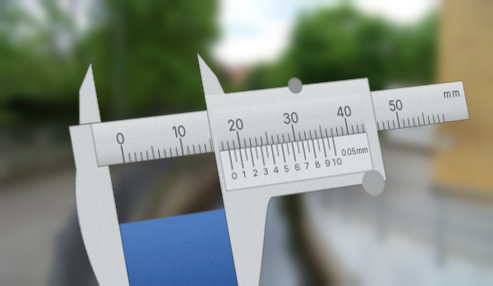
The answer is 18.0 mm
